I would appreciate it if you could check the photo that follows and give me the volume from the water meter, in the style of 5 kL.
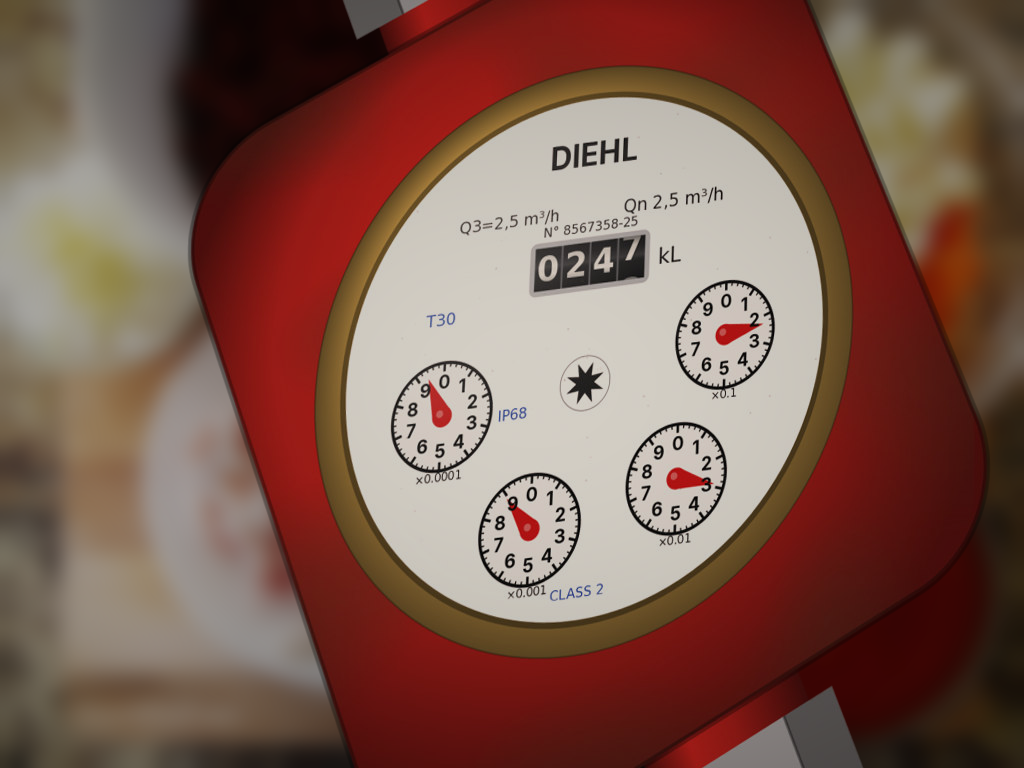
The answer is 247.2289 kL
